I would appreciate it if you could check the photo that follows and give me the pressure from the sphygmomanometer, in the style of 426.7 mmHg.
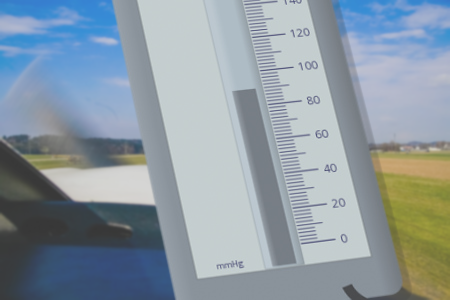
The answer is 90 mmHg
